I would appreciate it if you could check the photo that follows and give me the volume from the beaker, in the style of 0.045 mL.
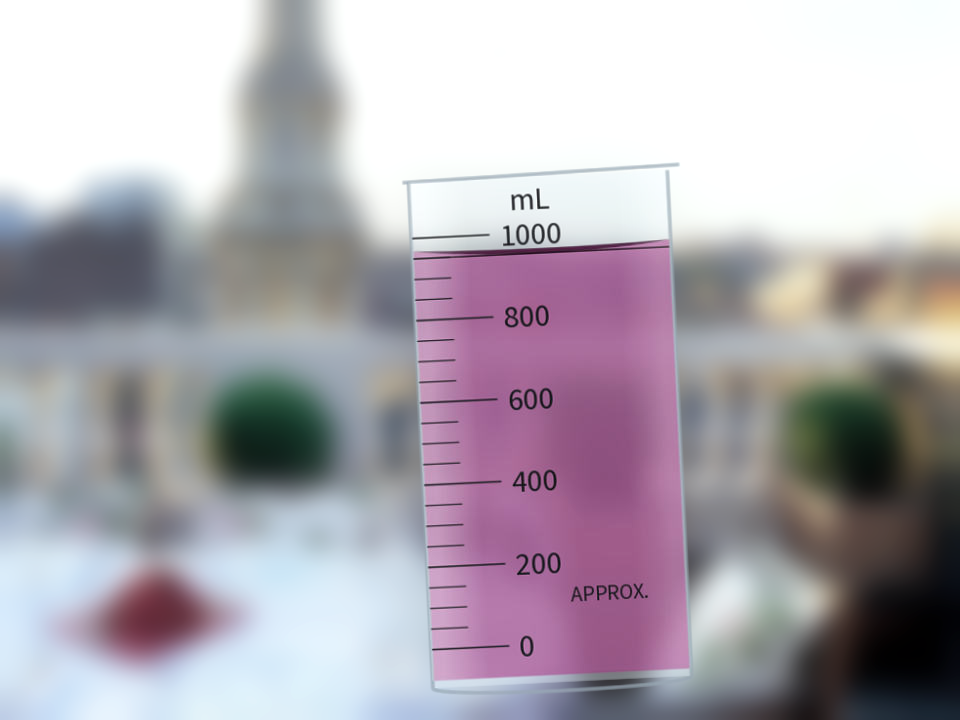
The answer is 950 mL
